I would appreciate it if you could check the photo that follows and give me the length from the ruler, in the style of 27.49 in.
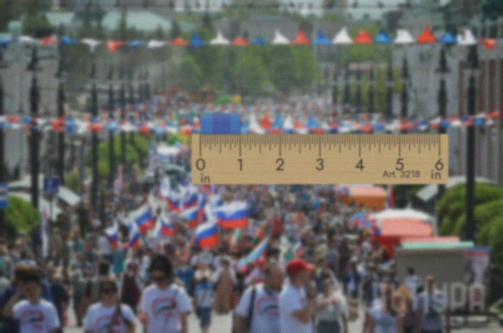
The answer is 1 in
